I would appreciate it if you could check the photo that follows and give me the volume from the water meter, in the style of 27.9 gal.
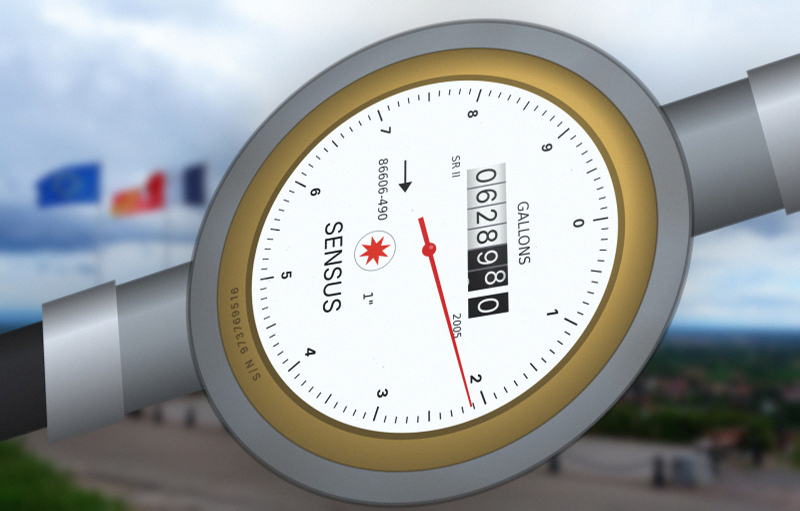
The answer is 628982.1 gal
